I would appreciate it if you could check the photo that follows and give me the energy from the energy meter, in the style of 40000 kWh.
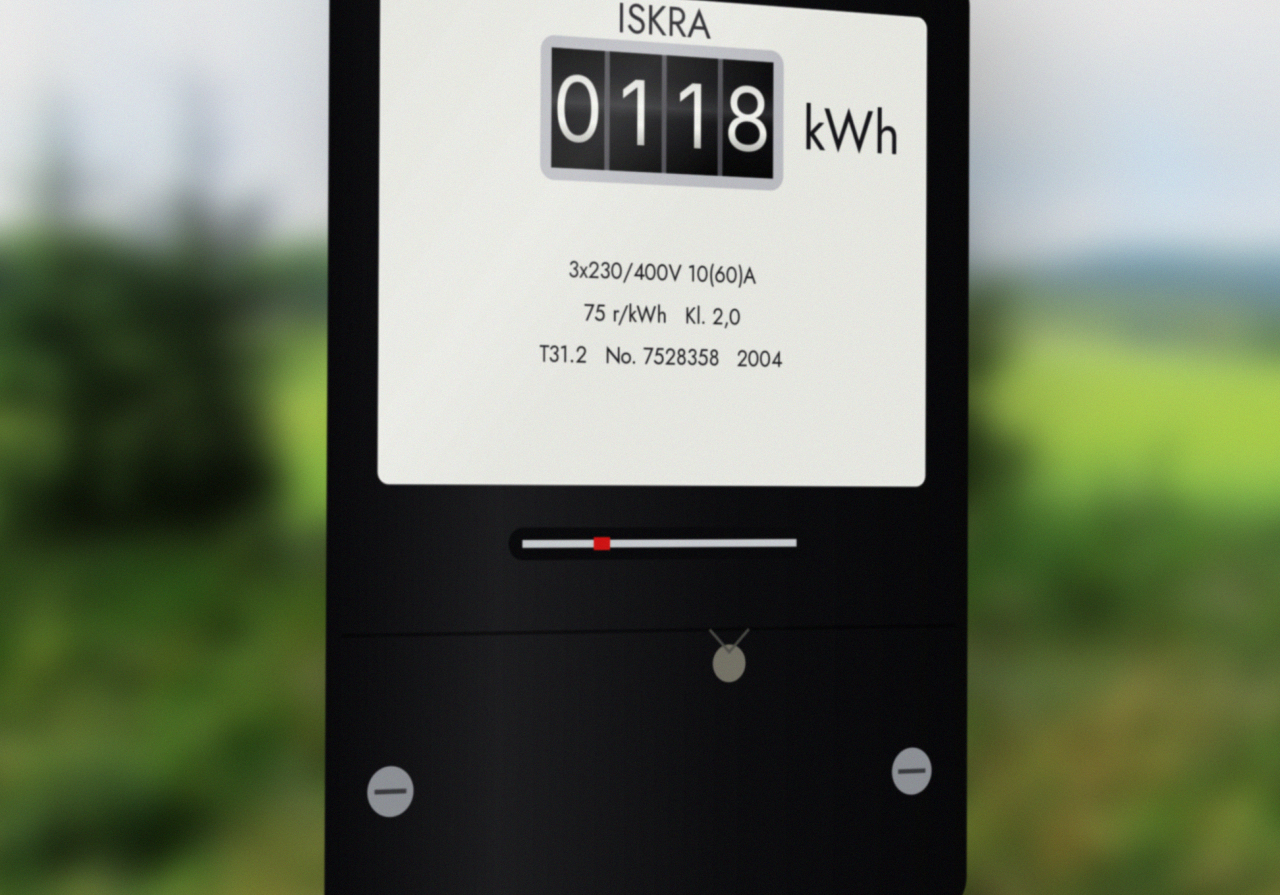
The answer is 118 kWh
